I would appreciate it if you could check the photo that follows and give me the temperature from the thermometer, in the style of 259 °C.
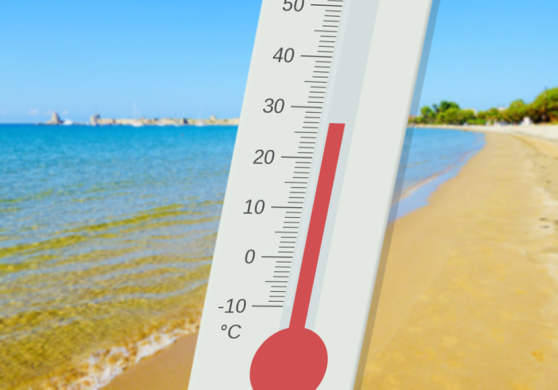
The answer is 27 °C
